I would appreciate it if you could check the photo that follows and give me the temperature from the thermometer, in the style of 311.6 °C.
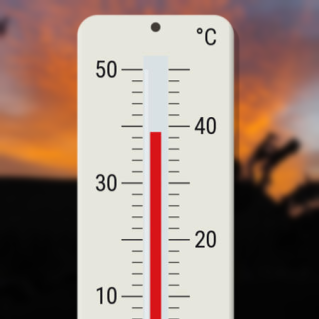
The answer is 39 °C
